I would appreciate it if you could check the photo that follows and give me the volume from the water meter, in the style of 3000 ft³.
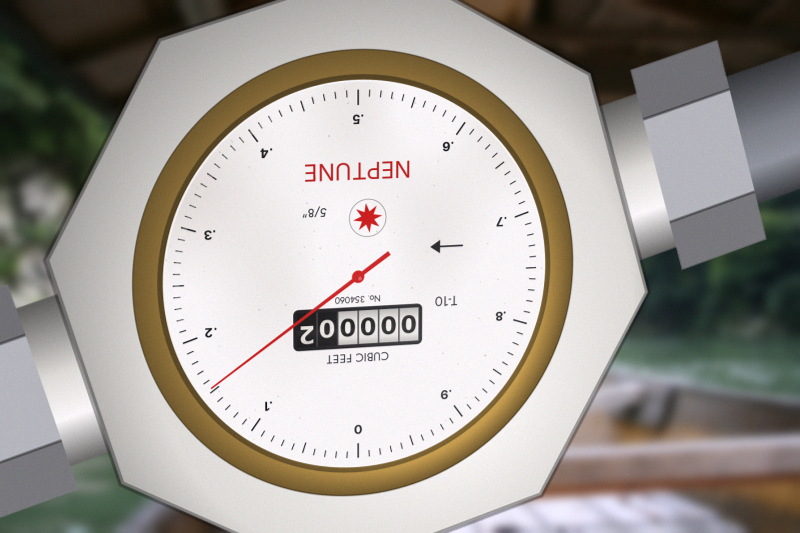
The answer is 2.15 ft³
